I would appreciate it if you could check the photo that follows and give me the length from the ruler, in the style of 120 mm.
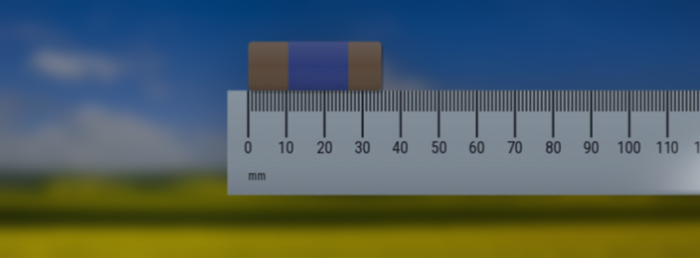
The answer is 35 mm
